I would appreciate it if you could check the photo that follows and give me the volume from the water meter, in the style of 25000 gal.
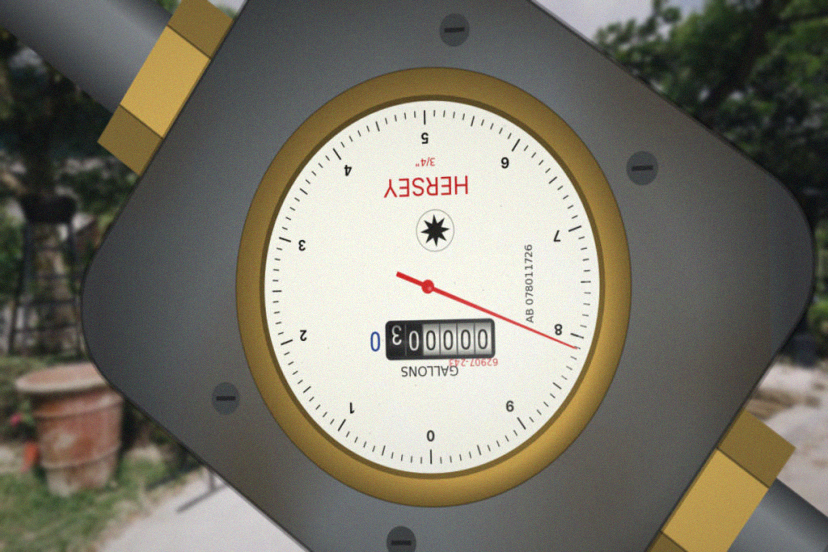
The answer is 28.1 gal
